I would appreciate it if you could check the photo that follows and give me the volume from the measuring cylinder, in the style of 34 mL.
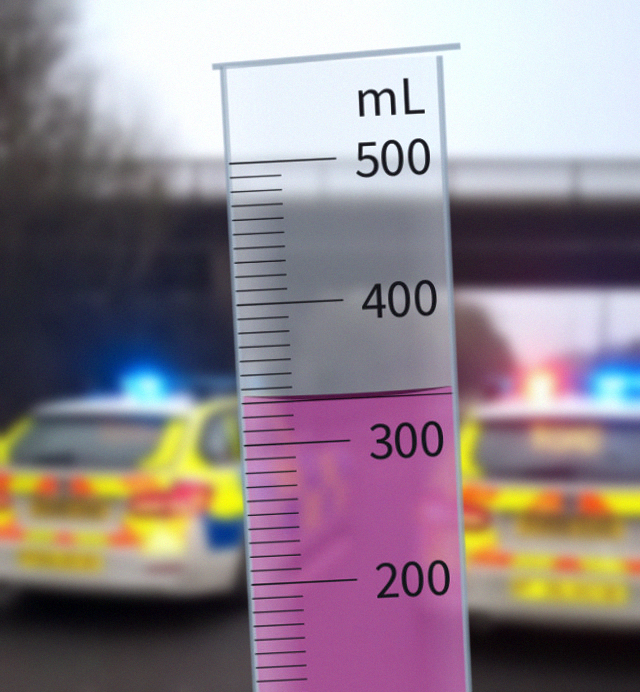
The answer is 330 mL
